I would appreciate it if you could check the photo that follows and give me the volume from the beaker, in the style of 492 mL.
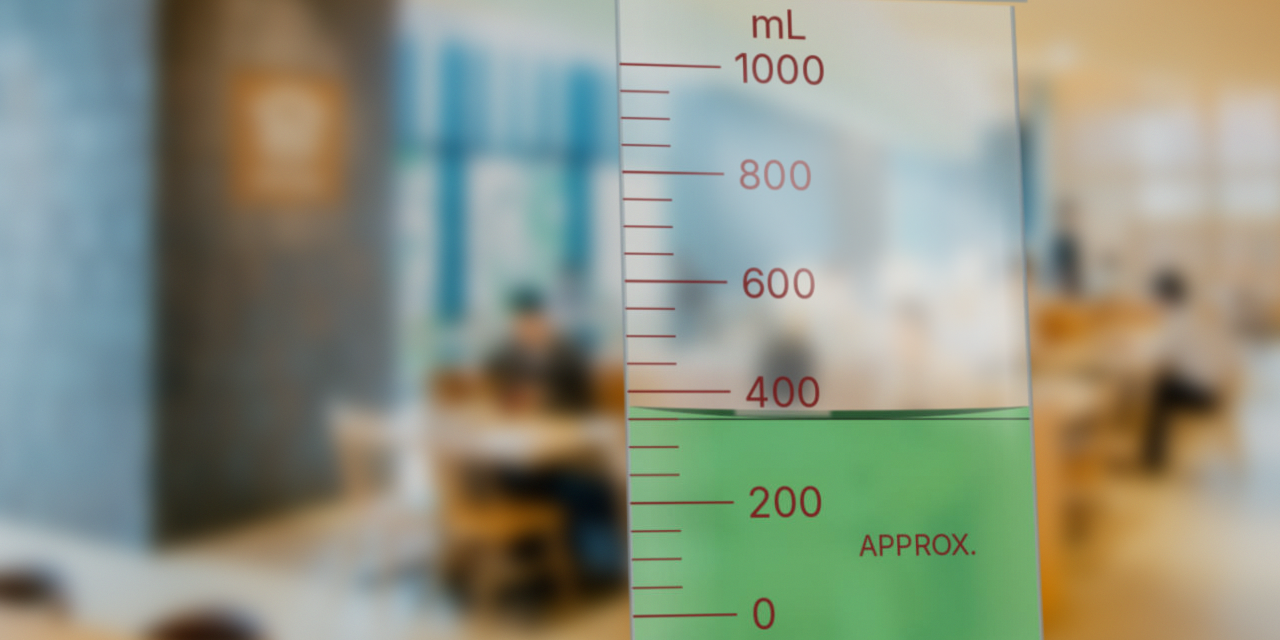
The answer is 350 mL
